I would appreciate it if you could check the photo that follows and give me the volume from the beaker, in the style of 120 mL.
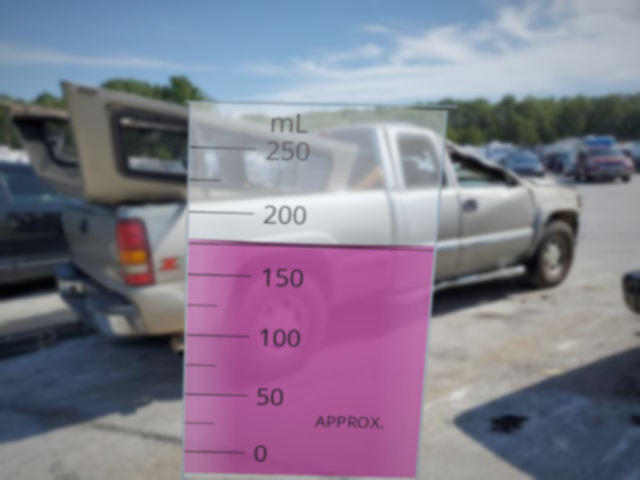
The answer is 175 mL
